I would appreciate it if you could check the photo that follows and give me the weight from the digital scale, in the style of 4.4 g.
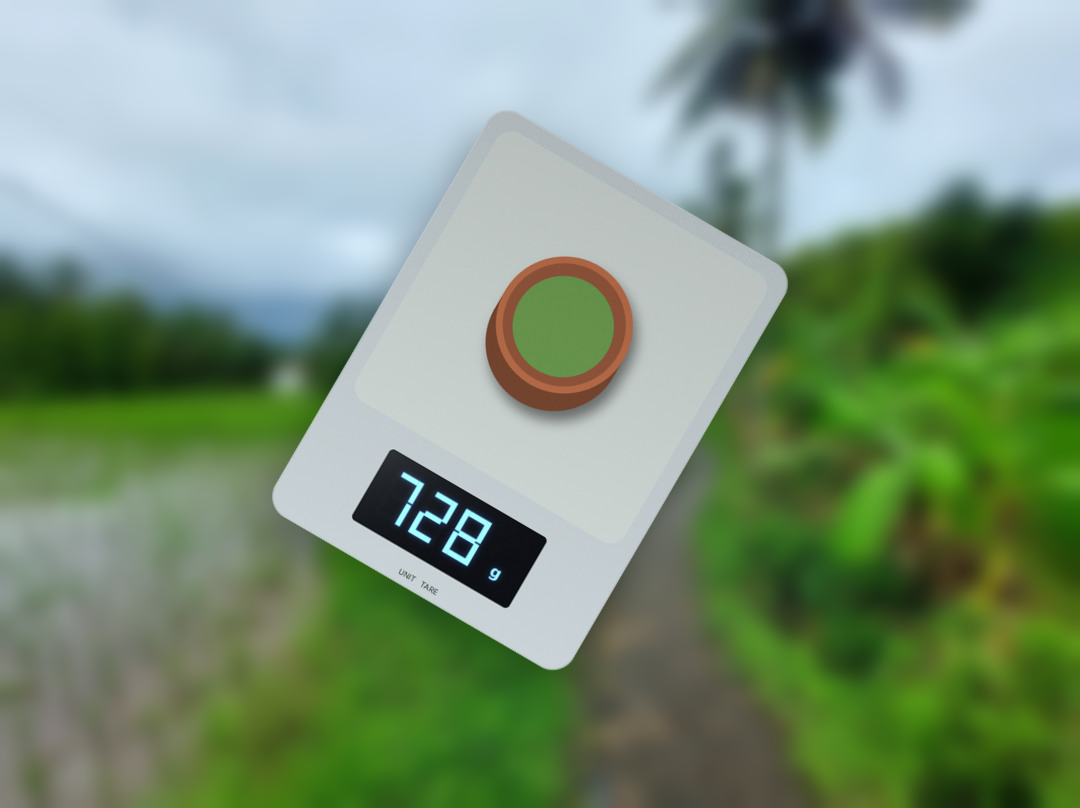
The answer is 728 g
